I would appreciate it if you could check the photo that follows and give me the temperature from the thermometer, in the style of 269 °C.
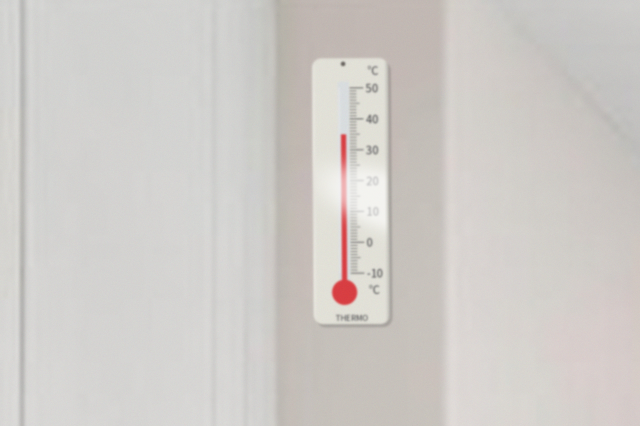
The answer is 35 °C
